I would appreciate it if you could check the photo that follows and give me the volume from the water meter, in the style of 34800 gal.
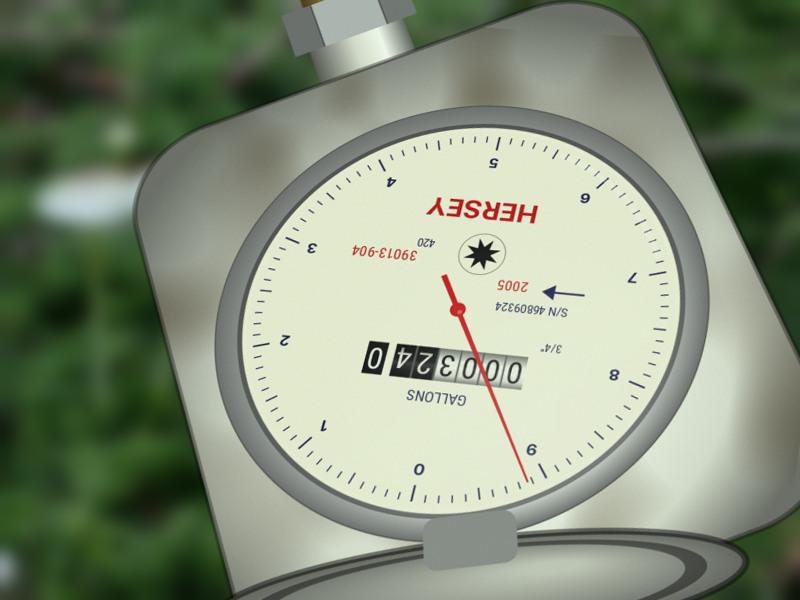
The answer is 3239.1 gal
